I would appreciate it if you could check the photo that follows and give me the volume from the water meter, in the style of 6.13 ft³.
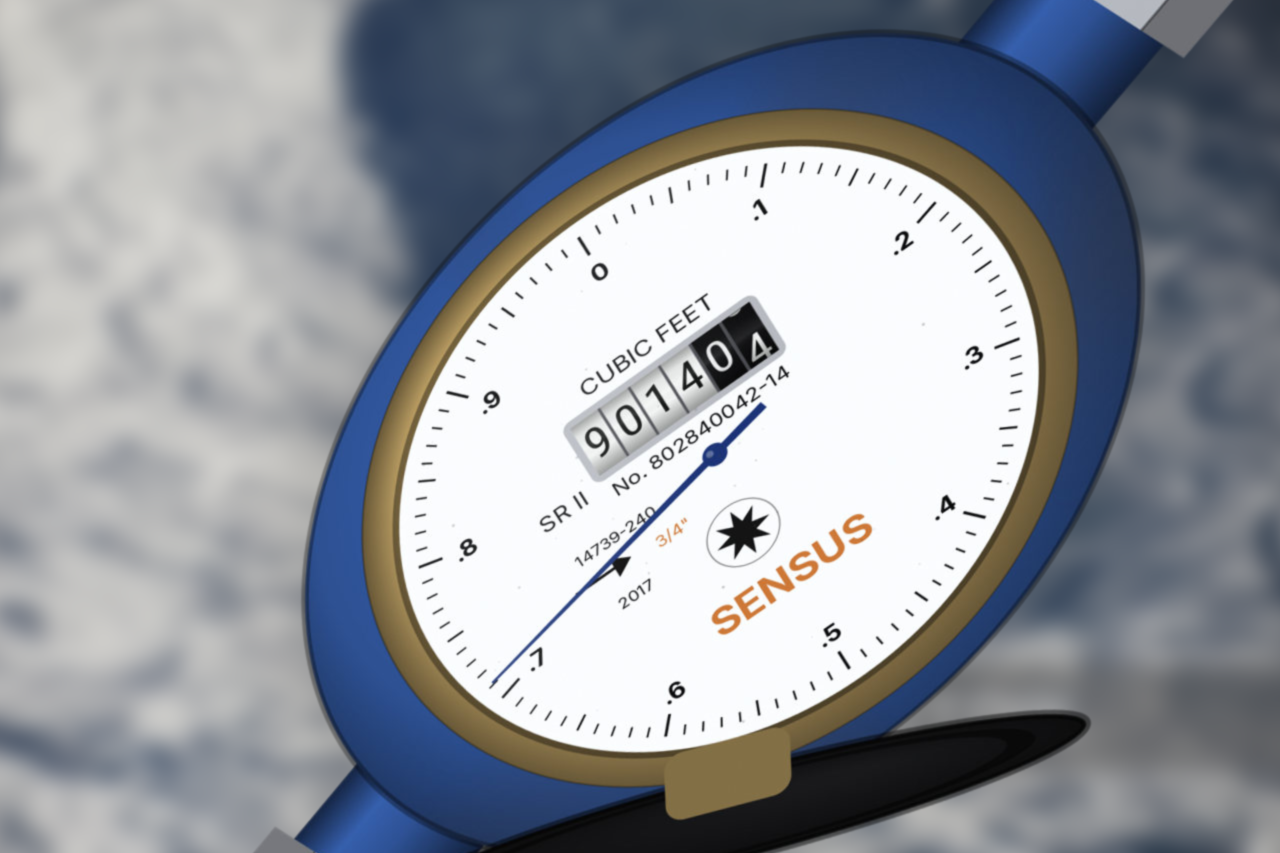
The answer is 901403.71 ft³
